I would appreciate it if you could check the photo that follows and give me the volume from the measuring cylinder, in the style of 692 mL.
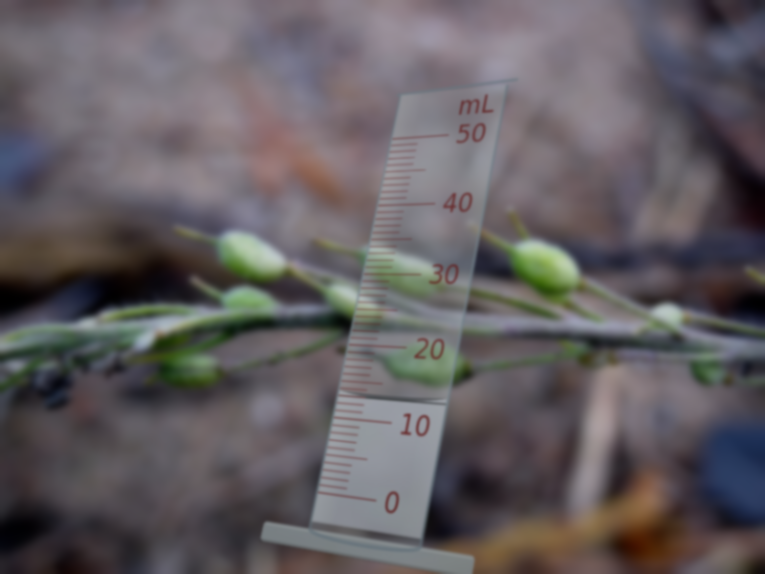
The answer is 13 mL
